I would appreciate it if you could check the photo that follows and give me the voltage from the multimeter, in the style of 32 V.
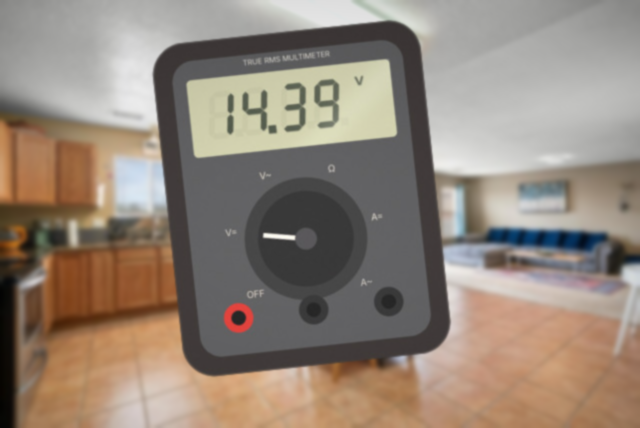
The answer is 14.39 V
